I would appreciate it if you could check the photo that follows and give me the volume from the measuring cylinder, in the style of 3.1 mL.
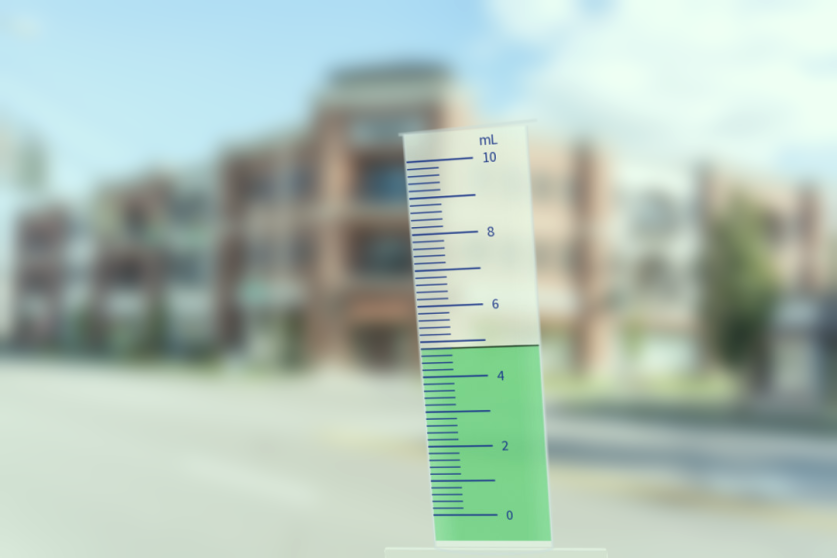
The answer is 4.8 mL
